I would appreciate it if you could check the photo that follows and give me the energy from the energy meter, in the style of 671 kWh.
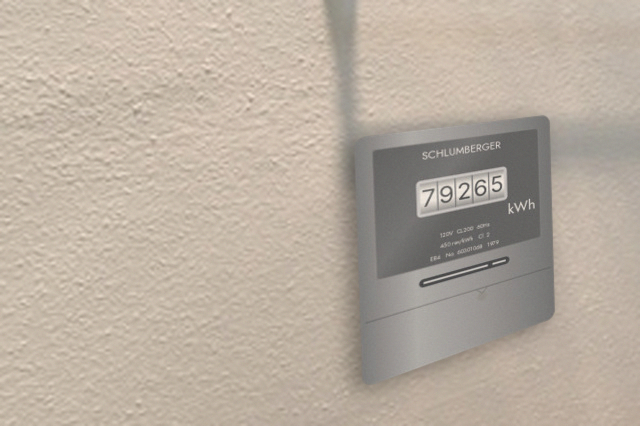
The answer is 79265 kWh
